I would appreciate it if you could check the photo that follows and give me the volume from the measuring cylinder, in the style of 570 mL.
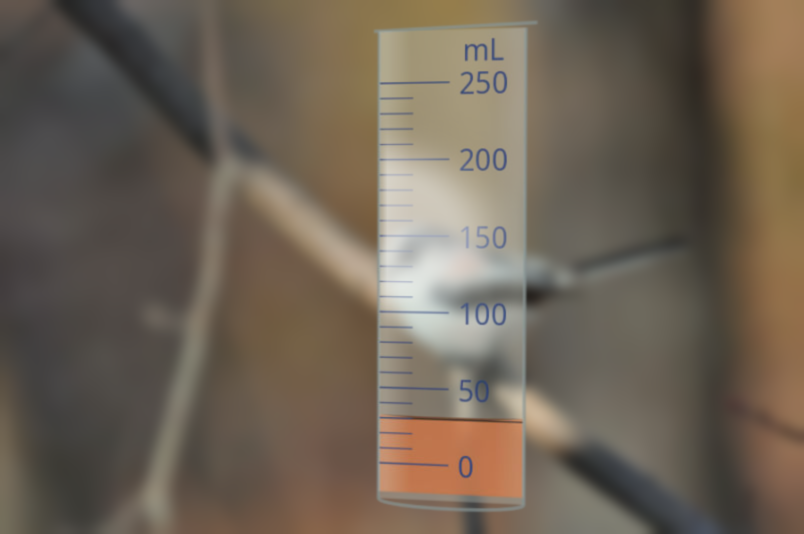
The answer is 30 mL
